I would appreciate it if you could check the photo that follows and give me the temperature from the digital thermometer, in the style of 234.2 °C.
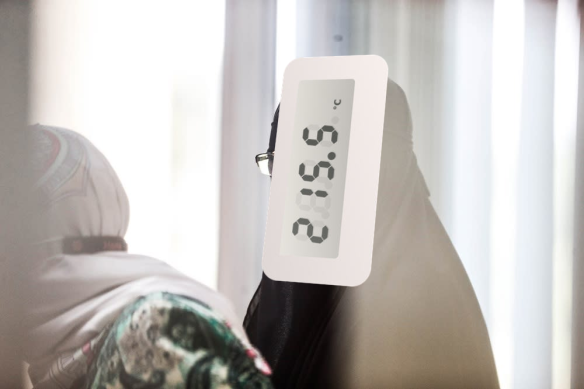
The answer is 215.5 °C
